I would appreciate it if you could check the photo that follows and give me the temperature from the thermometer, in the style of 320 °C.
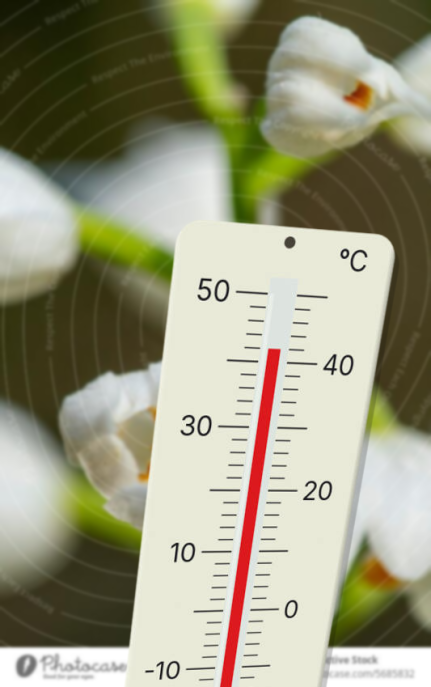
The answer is 42 °C
